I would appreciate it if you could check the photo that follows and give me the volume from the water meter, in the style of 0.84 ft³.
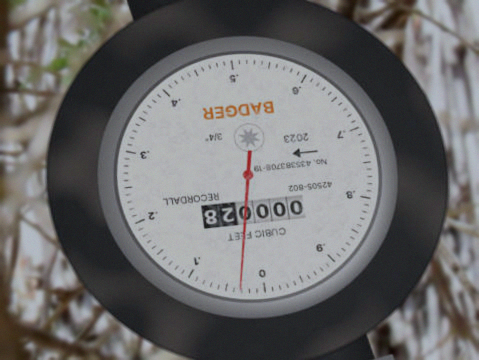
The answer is 28.03 ft³
